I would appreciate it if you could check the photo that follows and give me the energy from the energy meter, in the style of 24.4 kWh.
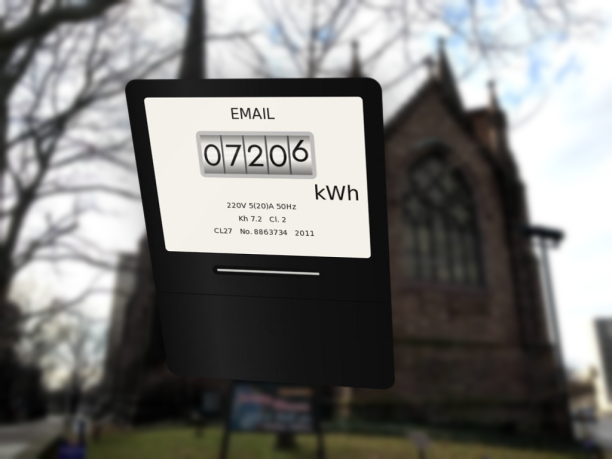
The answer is 7206 kWh
